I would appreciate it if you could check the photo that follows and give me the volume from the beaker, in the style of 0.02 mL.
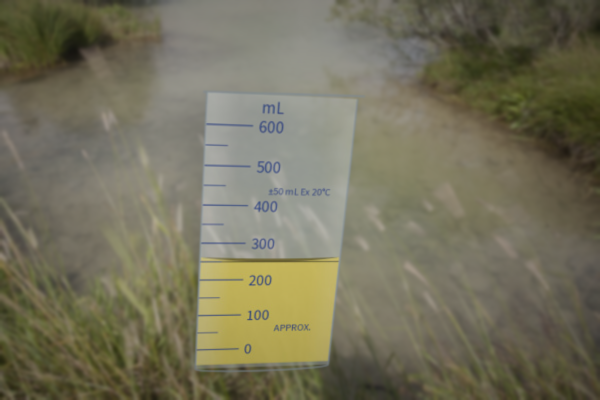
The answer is 250 mL
